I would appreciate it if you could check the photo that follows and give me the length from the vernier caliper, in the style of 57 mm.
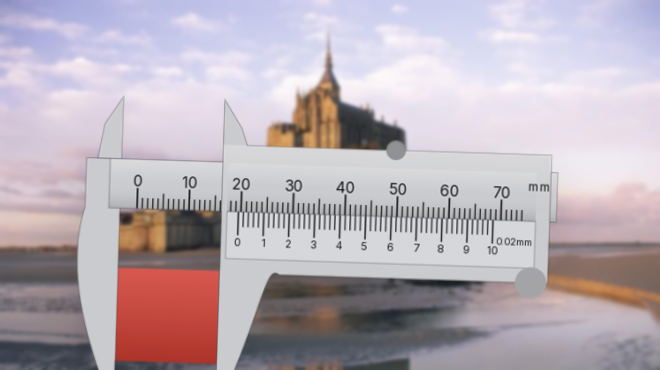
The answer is 19.5 mm
